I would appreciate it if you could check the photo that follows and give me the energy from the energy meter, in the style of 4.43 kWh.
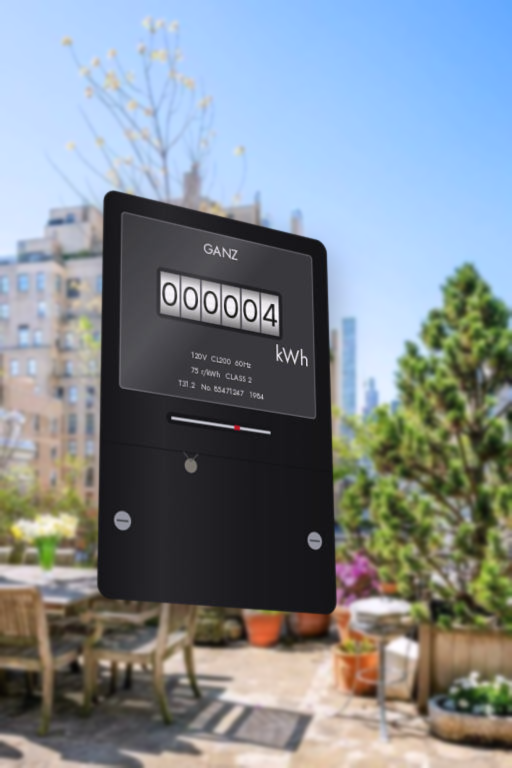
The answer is 4 kWh
